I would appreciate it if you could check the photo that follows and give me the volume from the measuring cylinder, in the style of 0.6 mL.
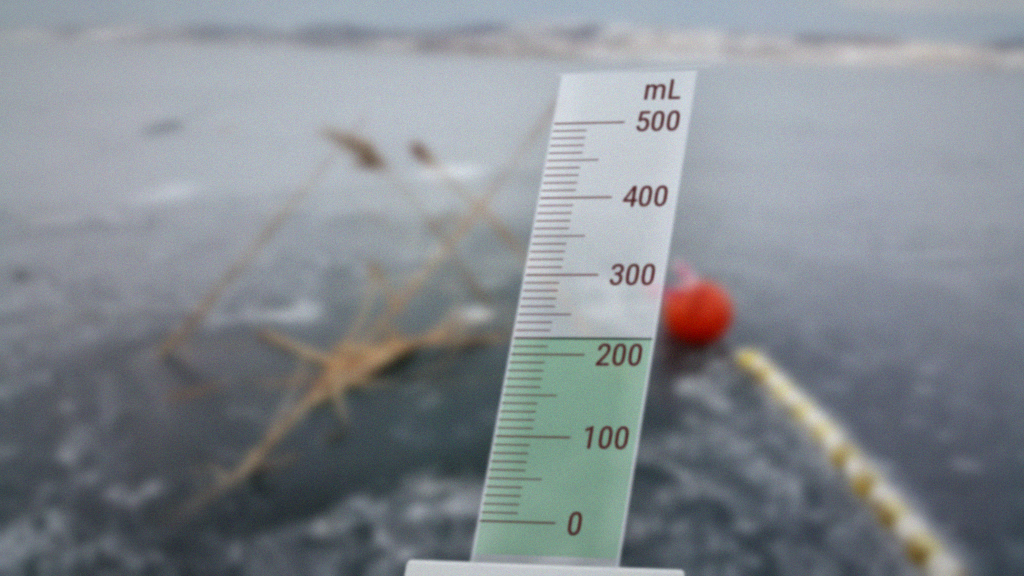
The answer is 220 mL
